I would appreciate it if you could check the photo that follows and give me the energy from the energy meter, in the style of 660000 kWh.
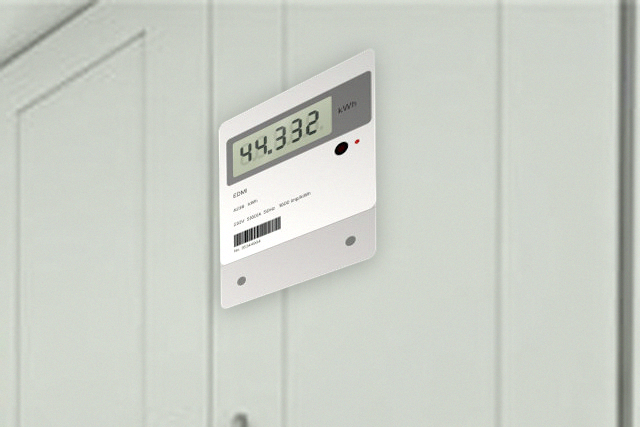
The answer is 44.332 kWh
